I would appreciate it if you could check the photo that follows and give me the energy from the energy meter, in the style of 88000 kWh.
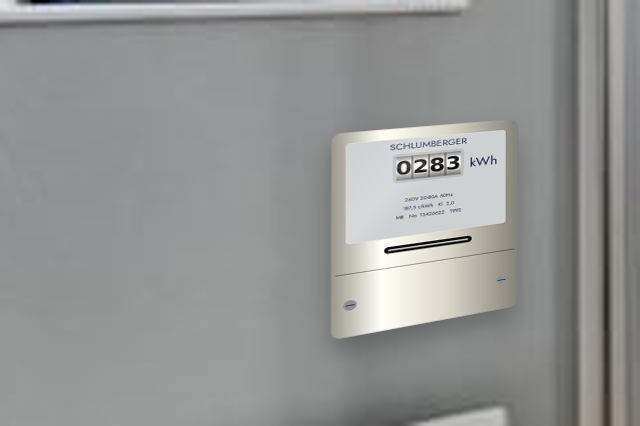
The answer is 283 kWh
